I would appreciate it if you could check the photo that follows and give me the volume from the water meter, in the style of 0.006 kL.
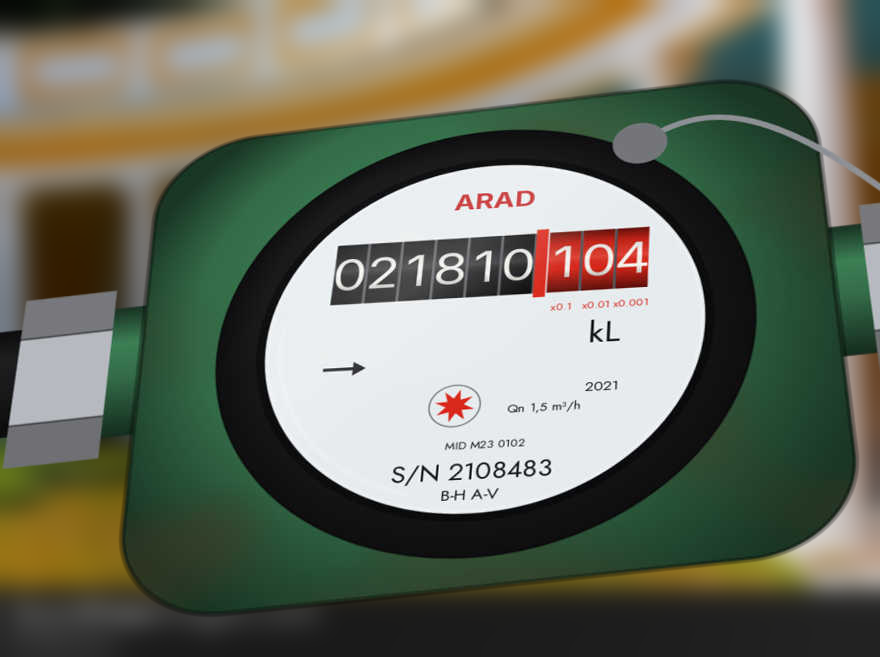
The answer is 21810.104 kL
